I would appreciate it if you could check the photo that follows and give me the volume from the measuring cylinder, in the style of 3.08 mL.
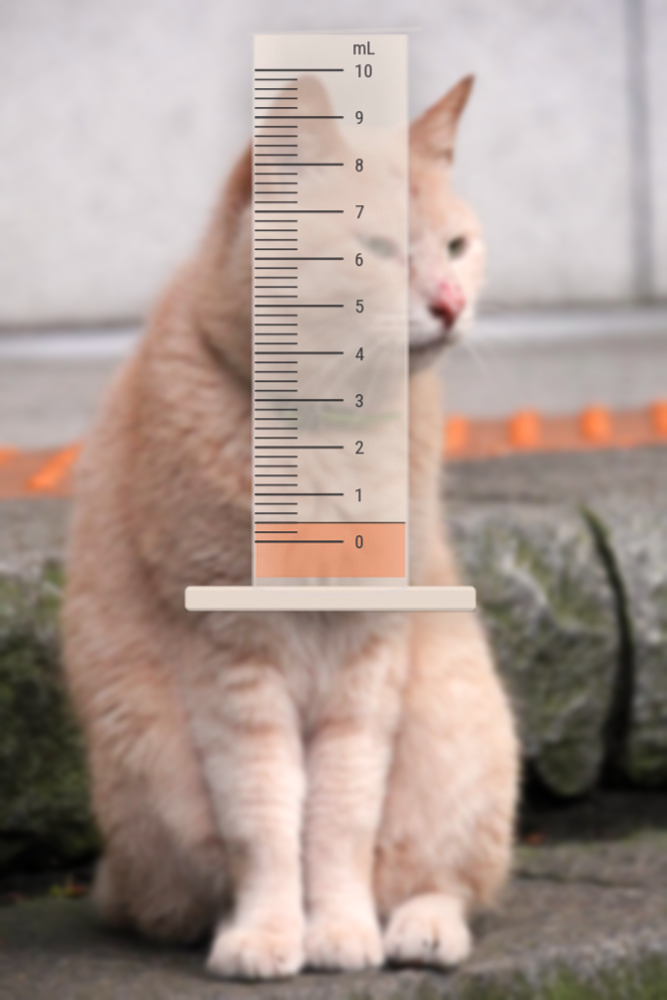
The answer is 0.4 mL
